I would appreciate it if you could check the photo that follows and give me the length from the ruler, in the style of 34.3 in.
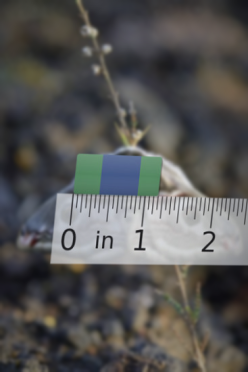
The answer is 1.1875 in
